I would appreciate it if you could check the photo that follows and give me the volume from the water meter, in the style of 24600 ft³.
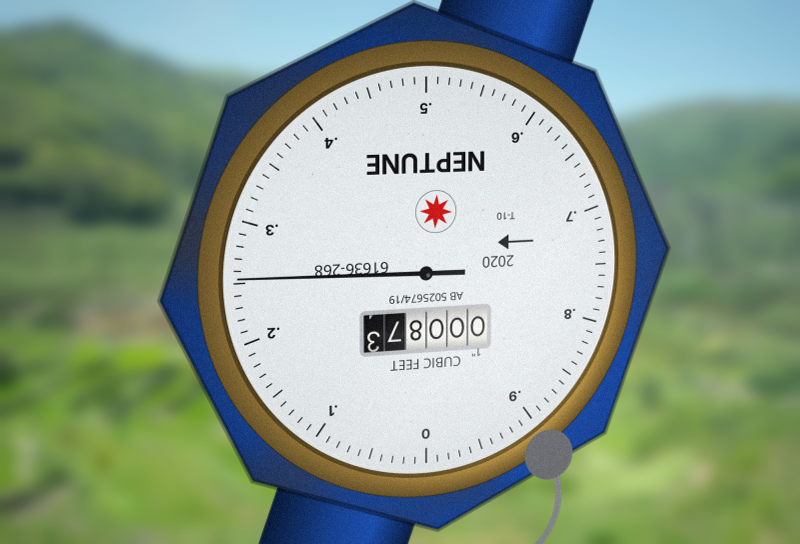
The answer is 873.25 ft³
